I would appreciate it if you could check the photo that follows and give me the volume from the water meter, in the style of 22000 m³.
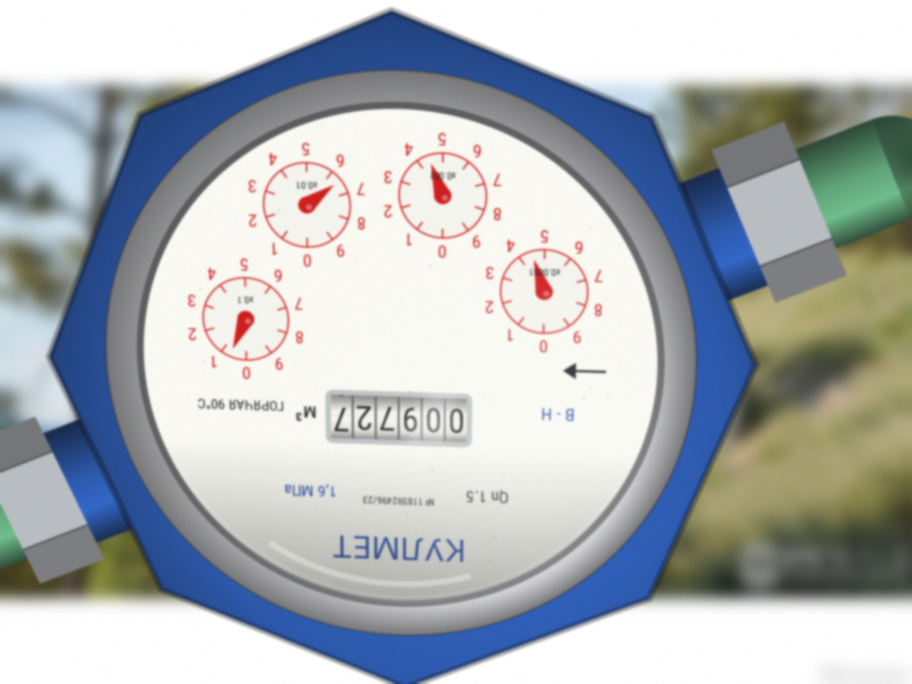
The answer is 9727.0644 m³
